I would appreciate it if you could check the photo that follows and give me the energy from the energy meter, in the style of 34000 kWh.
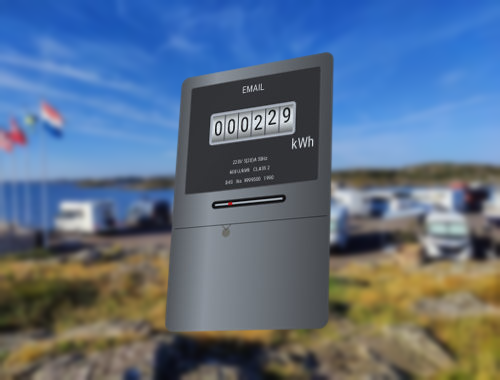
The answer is 229 kWh
